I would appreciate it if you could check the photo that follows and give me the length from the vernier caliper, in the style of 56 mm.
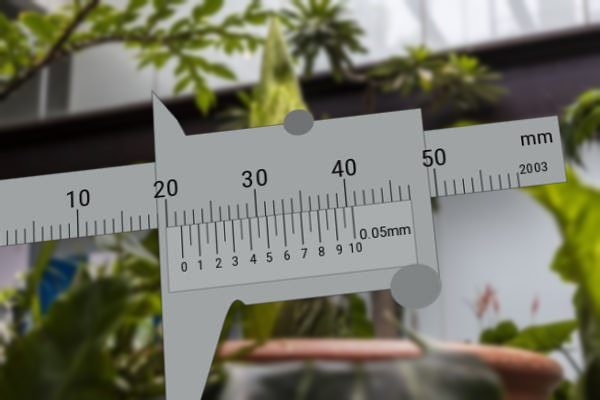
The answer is 21.6 mm
